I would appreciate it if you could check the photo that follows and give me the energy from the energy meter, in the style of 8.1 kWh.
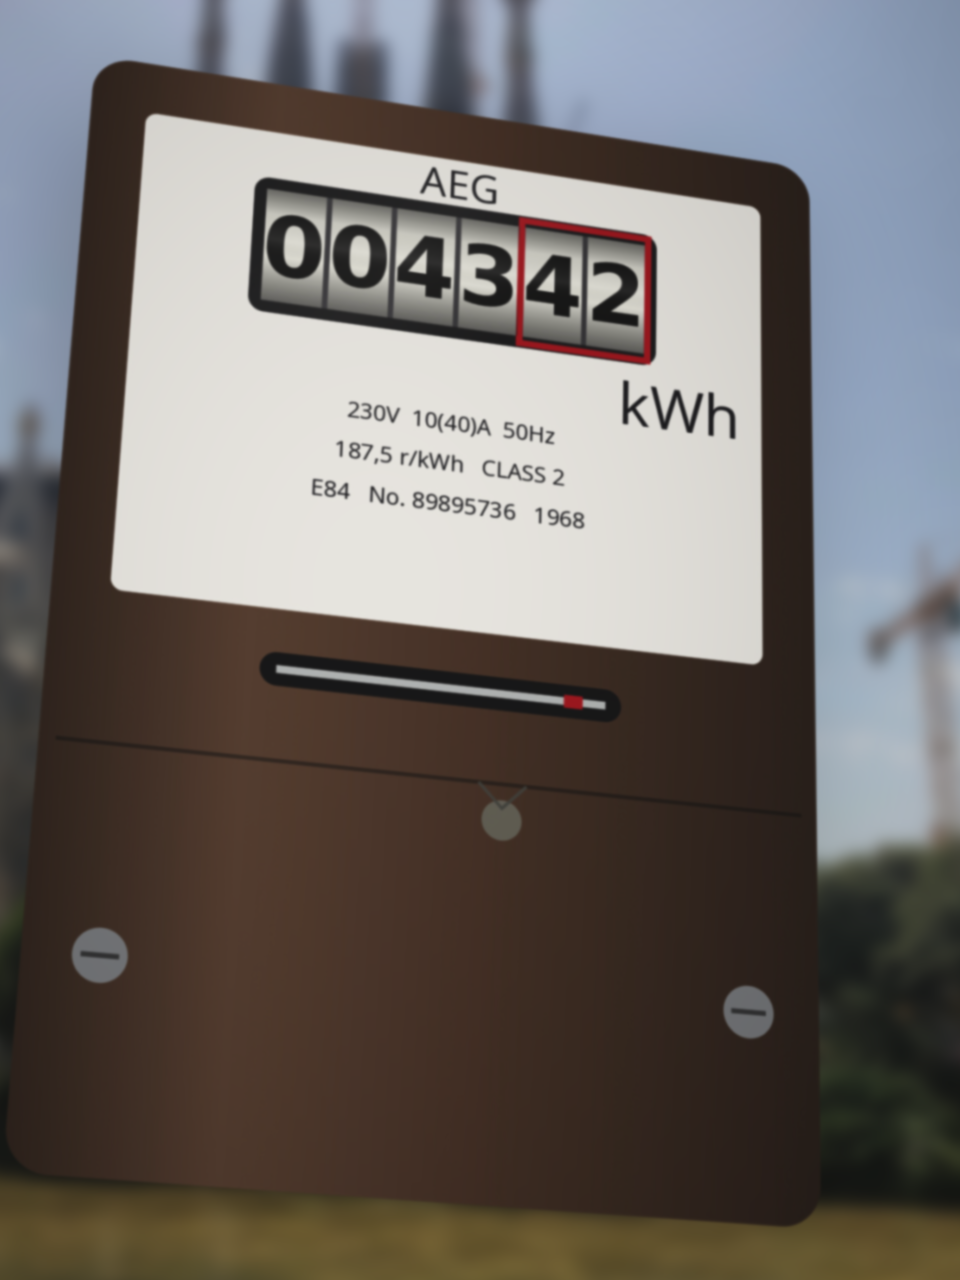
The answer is 43.42 kWh
